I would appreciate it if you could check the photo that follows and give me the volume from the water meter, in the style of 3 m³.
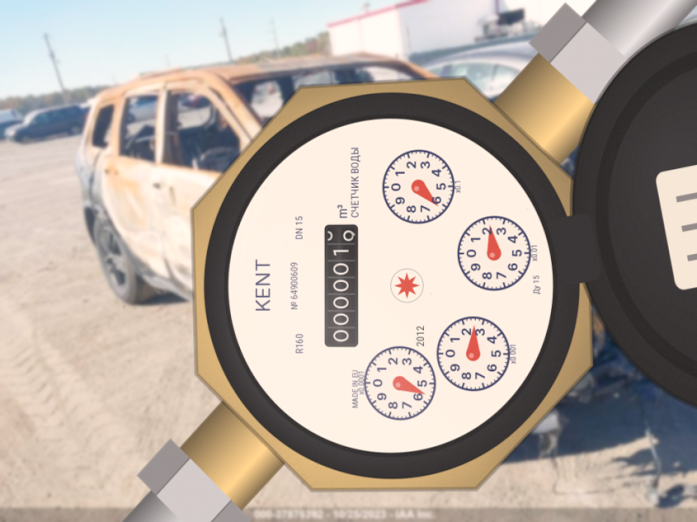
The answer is 18.6225 m³
